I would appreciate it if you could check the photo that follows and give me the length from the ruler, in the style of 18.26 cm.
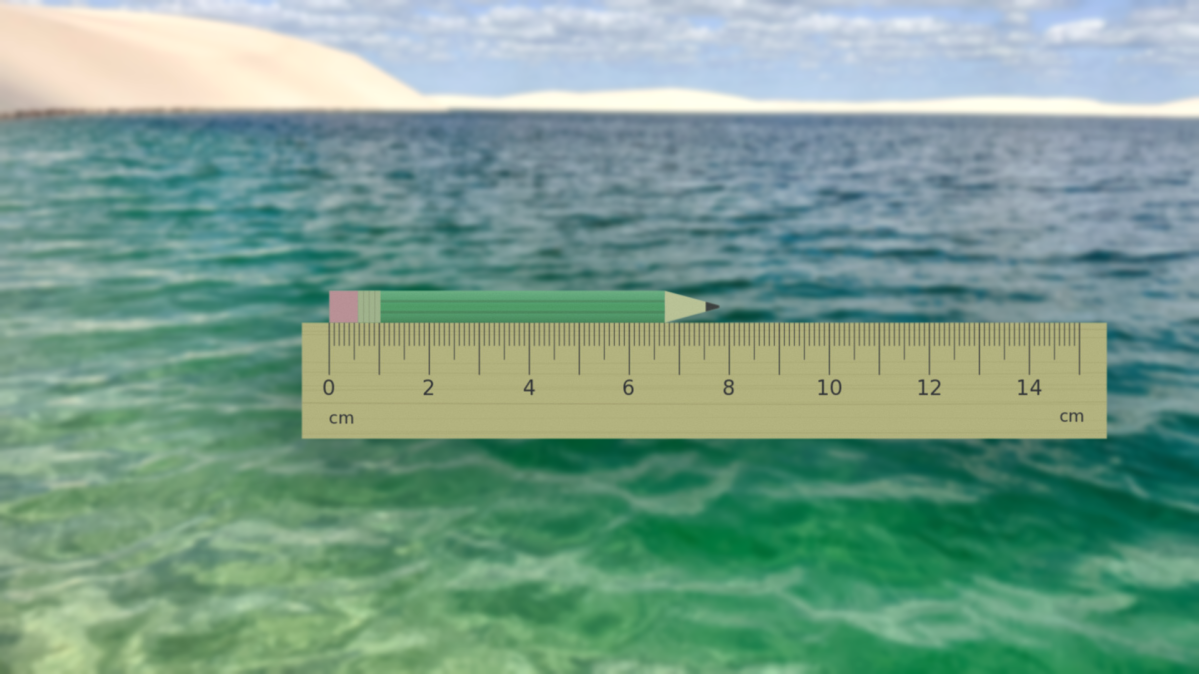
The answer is 7.8 cm
